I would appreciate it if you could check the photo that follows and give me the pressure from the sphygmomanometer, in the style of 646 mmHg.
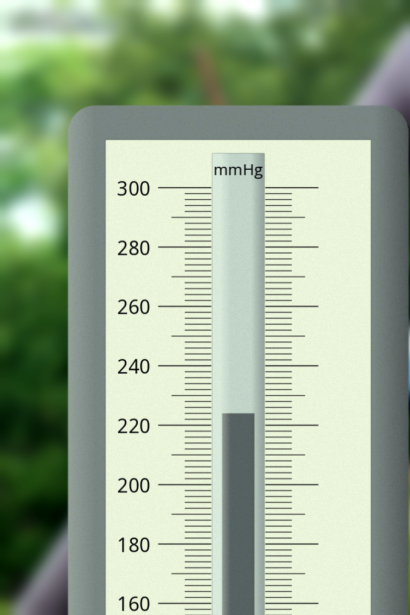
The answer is 224 mmHg
